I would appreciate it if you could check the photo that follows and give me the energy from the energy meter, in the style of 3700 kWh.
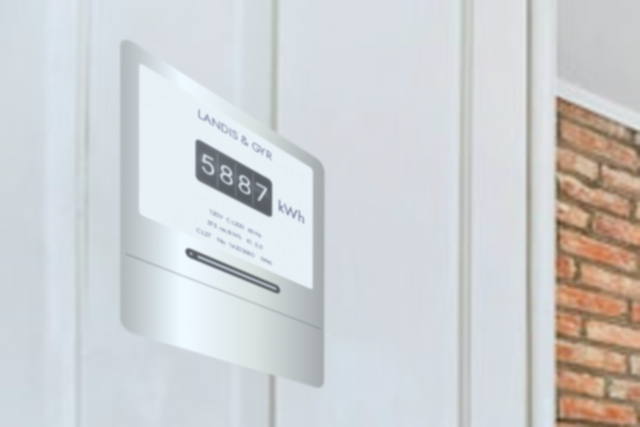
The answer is 5887 kWh
